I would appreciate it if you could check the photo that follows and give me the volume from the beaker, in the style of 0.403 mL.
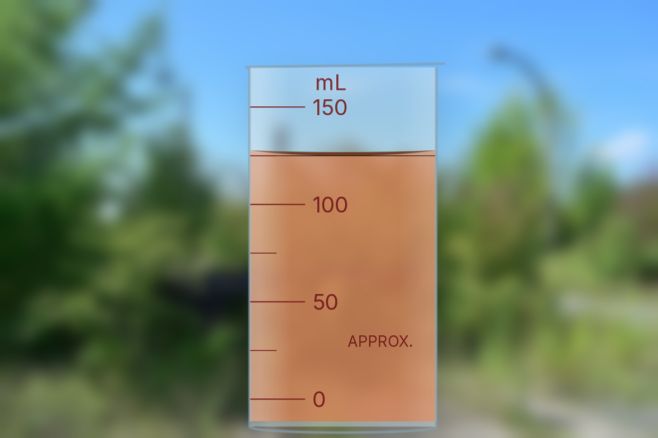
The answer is 125 mL
